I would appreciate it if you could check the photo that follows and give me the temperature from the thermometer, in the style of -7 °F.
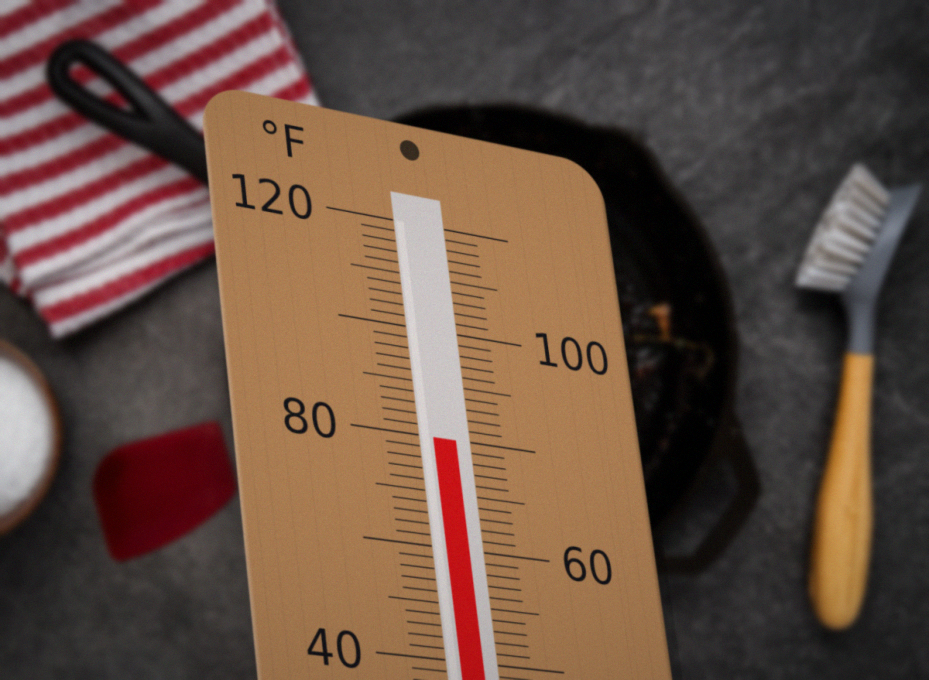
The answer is 80 °F
